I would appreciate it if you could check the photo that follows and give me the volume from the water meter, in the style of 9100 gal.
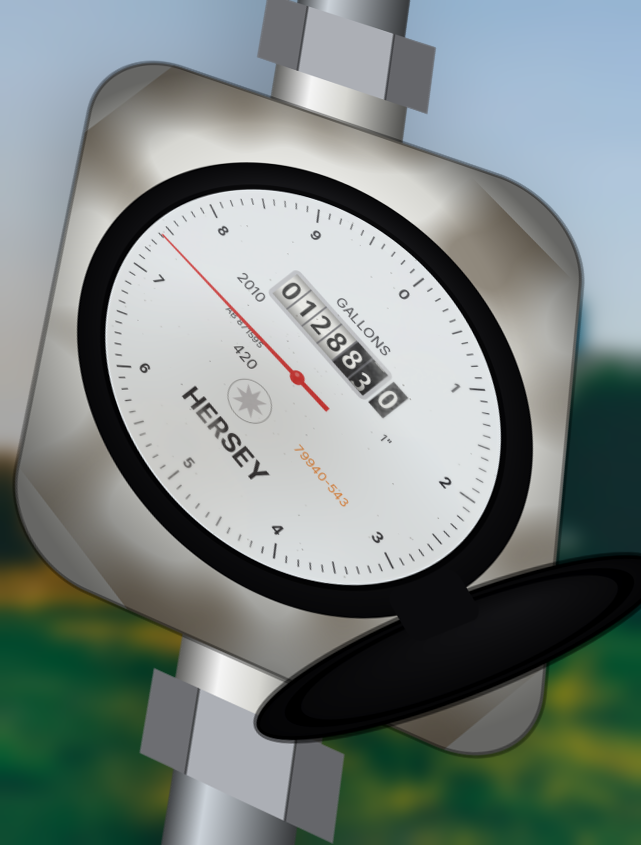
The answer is 128827.4 gal
